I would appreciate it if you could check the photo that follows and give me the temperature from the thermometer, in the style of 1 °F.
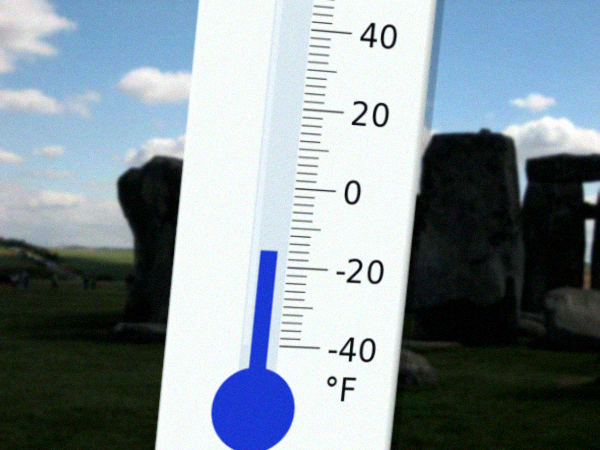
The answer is -16 °F
